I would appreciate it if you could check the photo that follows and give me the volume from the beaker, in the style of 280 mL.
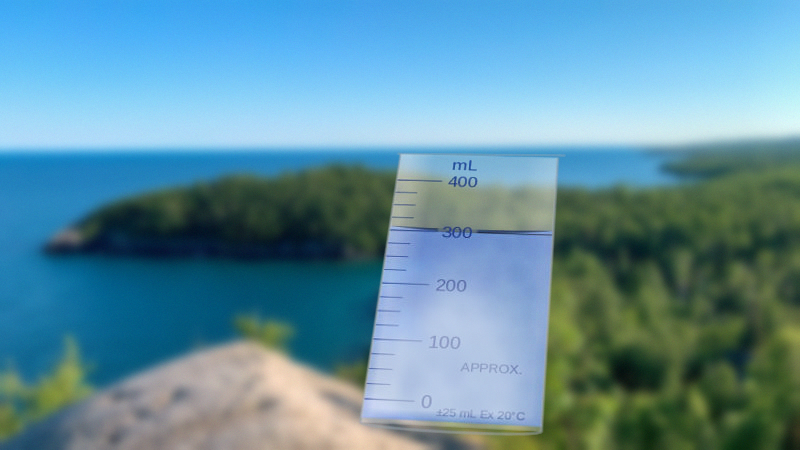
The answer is 300 mL
